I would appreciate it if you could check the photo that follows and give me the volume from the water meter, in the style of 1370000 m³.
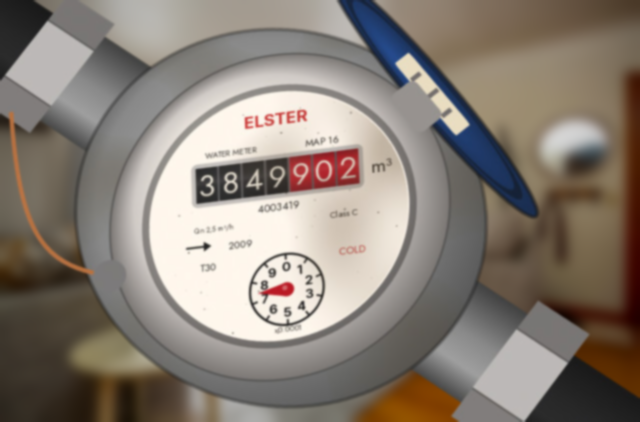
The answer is 3849.9027 m³
